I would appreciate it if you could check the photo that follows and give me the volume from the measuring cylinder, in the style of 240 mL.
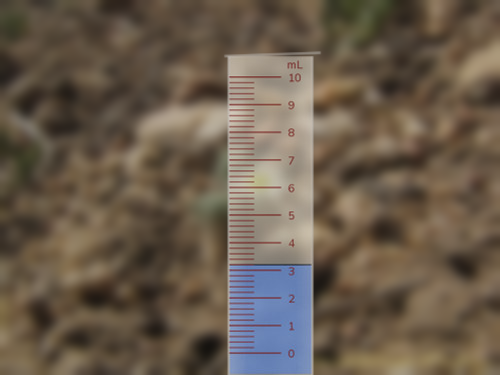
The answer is 3.2 mL
